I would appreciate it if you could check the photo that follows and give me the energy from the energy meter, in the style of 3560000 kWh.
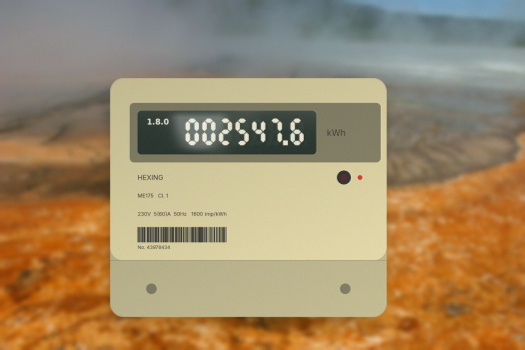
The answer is 2547.6 kWh
